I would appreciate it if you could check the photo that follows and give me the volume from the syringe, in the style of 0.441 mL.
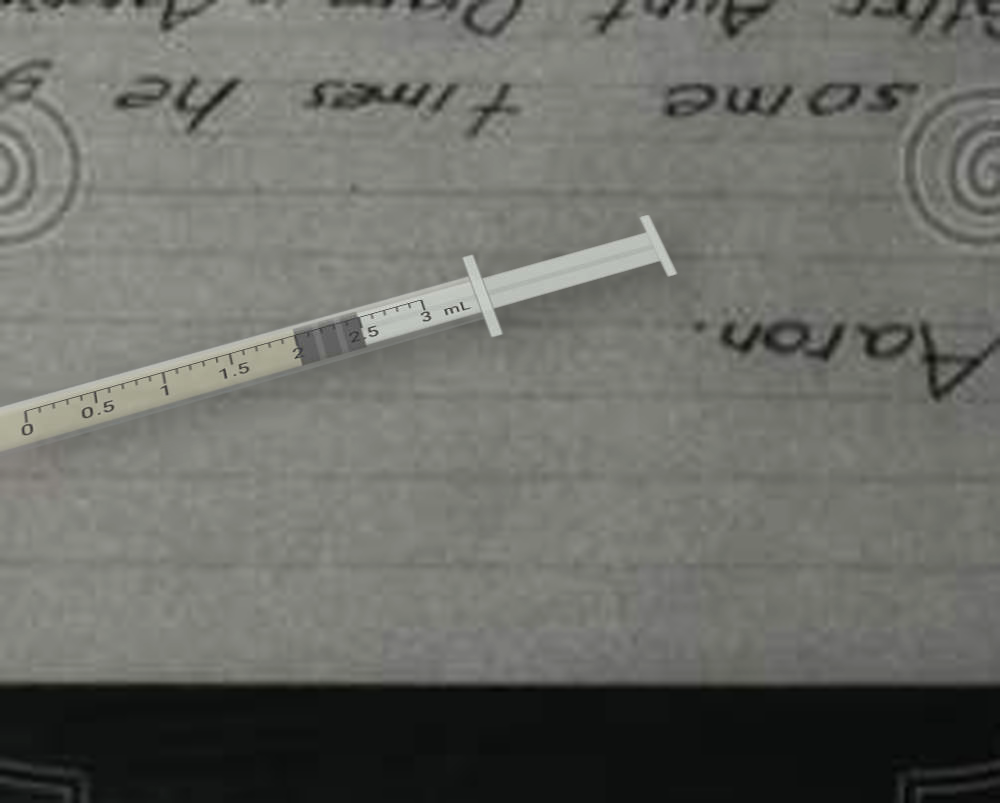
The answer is 2 mL
